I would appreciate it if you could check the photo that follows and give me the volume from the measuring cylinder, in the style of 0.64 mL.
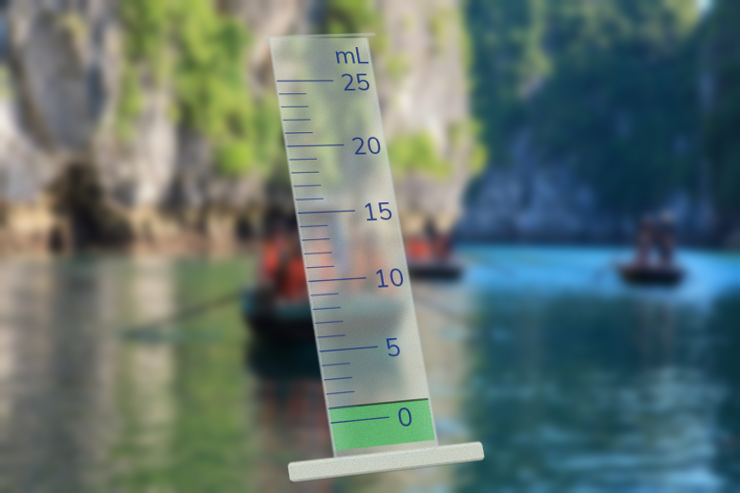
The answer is 1 mL
